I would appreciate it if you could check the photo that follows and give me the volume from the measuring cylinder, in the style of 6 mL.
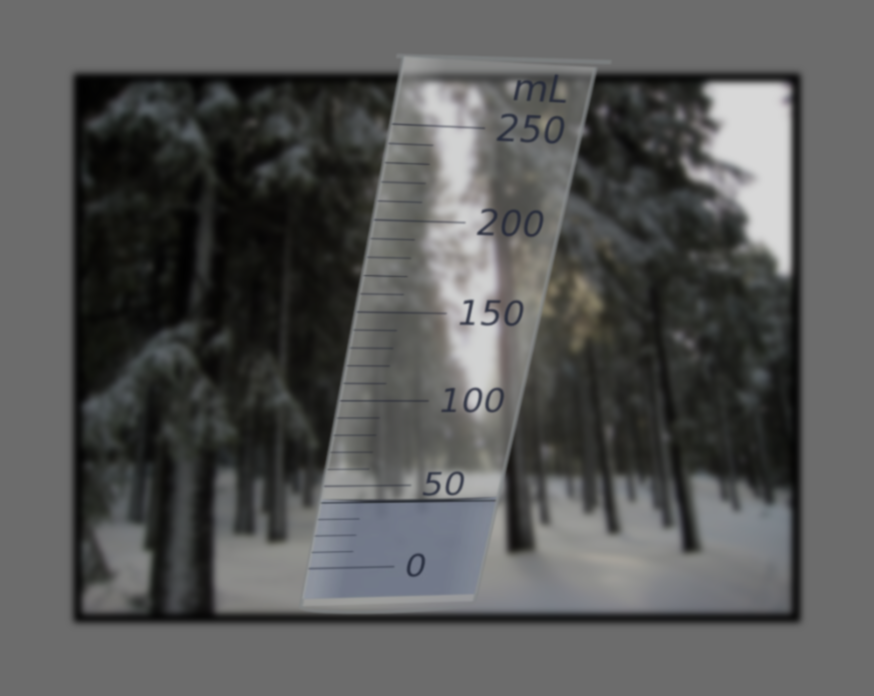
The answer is 40 mL
